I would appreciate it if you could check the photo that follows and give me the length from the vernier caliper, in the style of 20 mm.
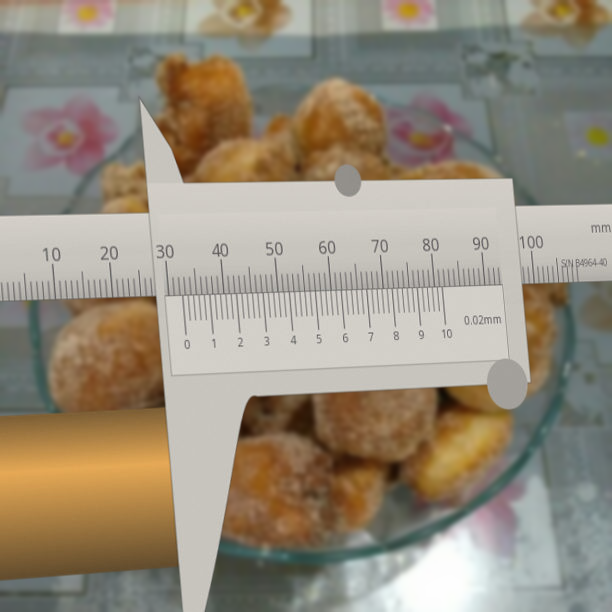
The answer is 32.5 mm
